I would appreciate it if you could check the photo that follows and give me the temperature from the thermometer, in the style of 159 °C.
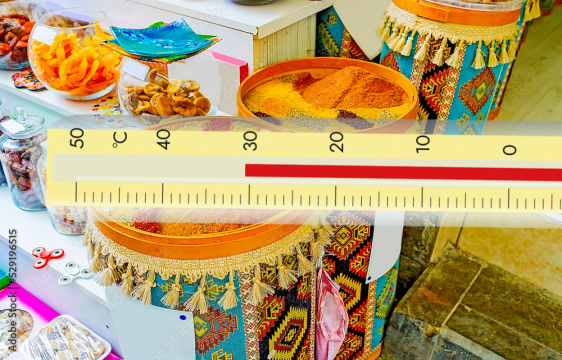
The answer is 30.5 °C
